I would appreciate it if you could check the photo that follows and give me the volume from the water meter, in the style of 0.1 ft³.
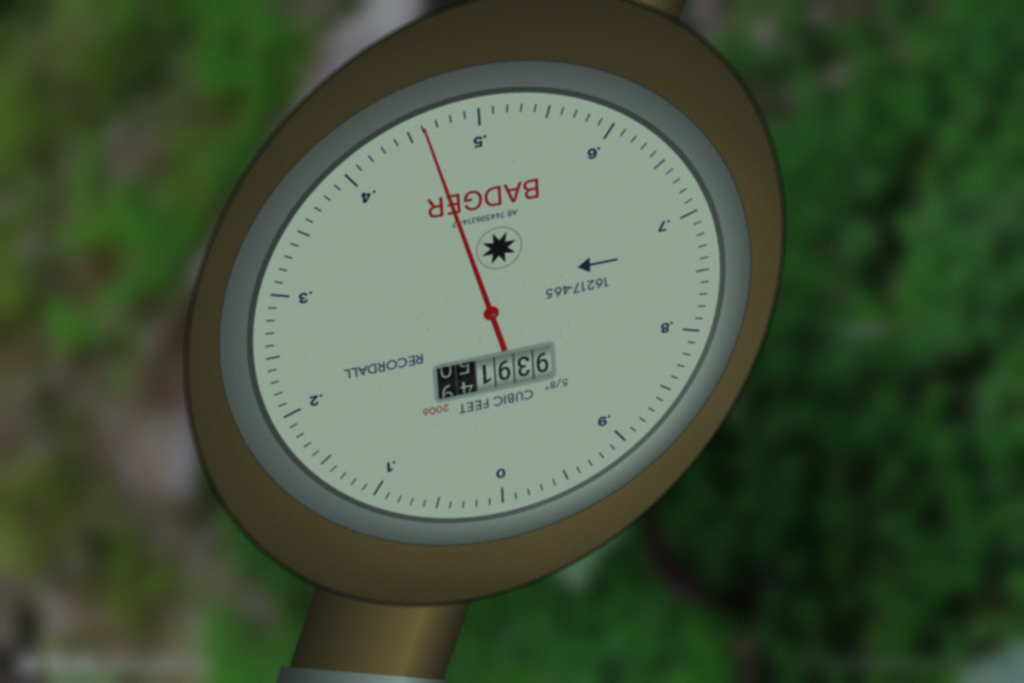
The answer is 939149.46 ft³
